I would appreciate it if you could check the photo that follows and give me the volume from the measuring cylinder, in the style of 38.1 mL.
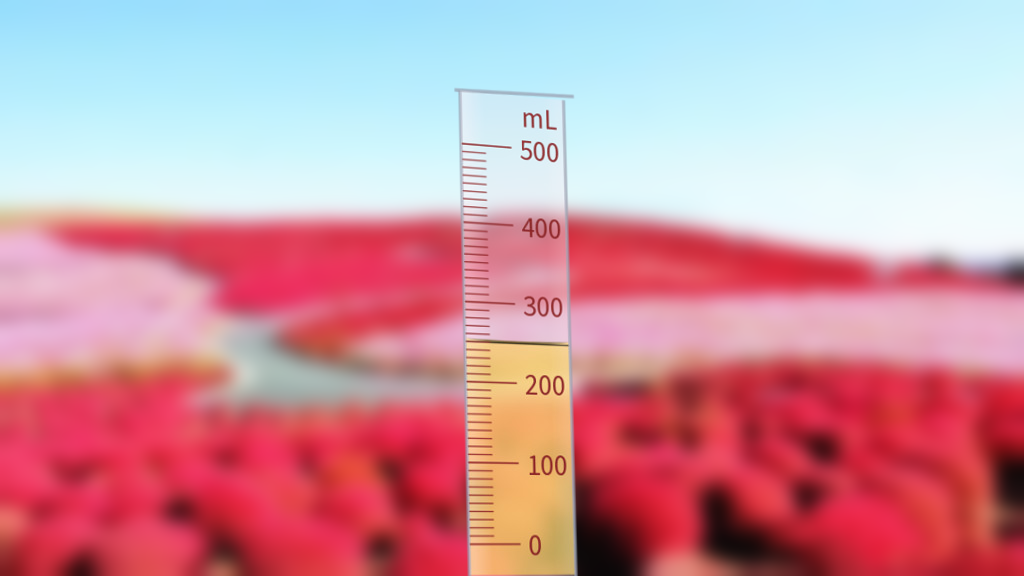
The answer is 250 mL
